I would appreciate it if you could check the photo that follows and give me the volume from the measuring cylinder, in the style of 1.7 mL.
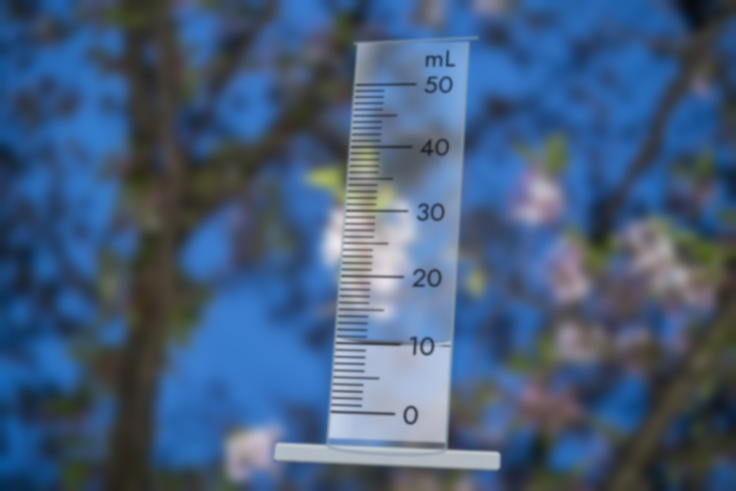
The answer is 10 mL
